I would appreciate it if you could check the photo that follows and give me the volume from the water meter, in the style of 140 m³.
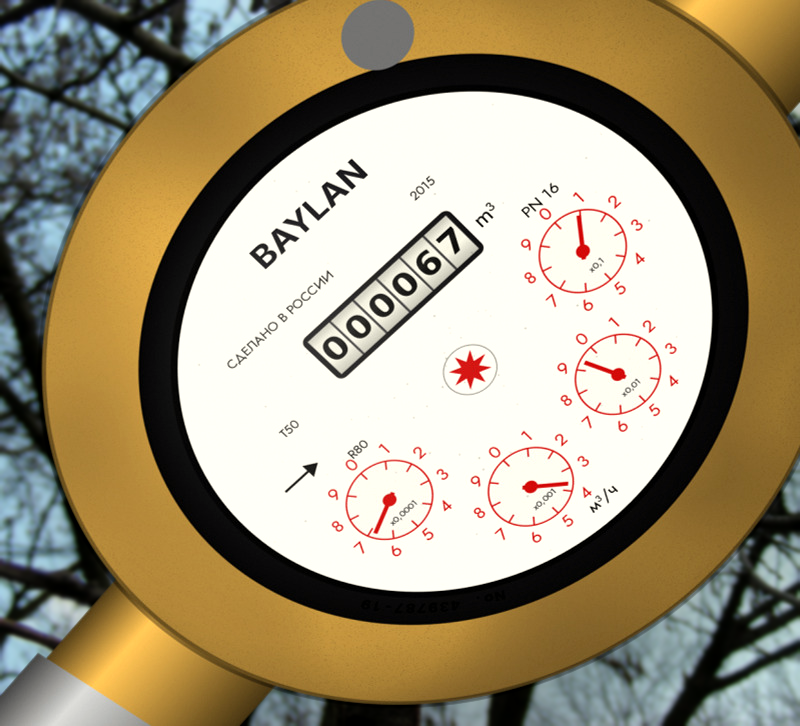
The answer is 67.0936 m³
